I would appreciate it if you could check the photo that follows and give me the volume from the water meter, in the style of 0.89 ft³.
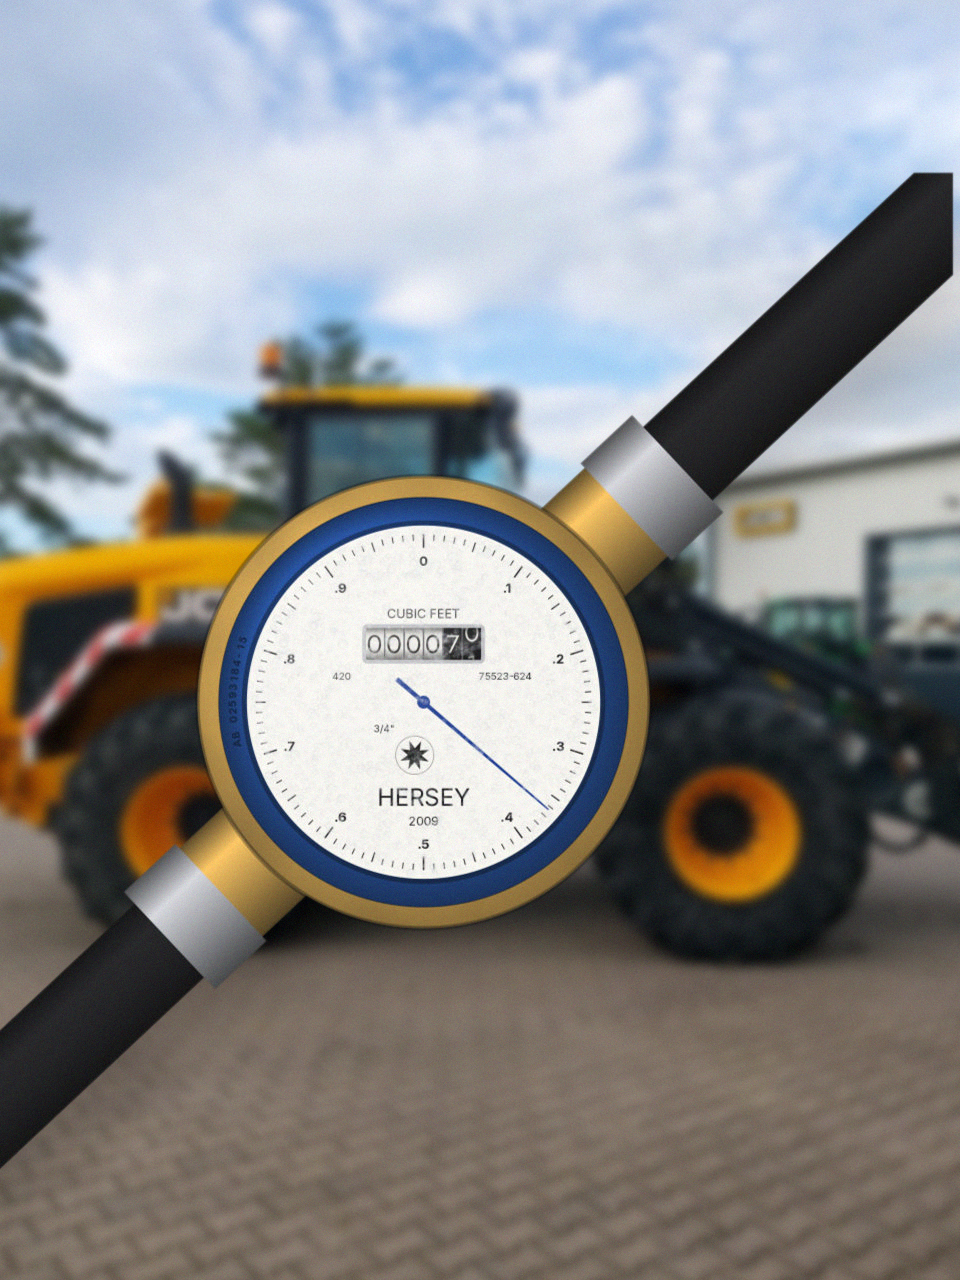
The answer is 70.36 ft³
